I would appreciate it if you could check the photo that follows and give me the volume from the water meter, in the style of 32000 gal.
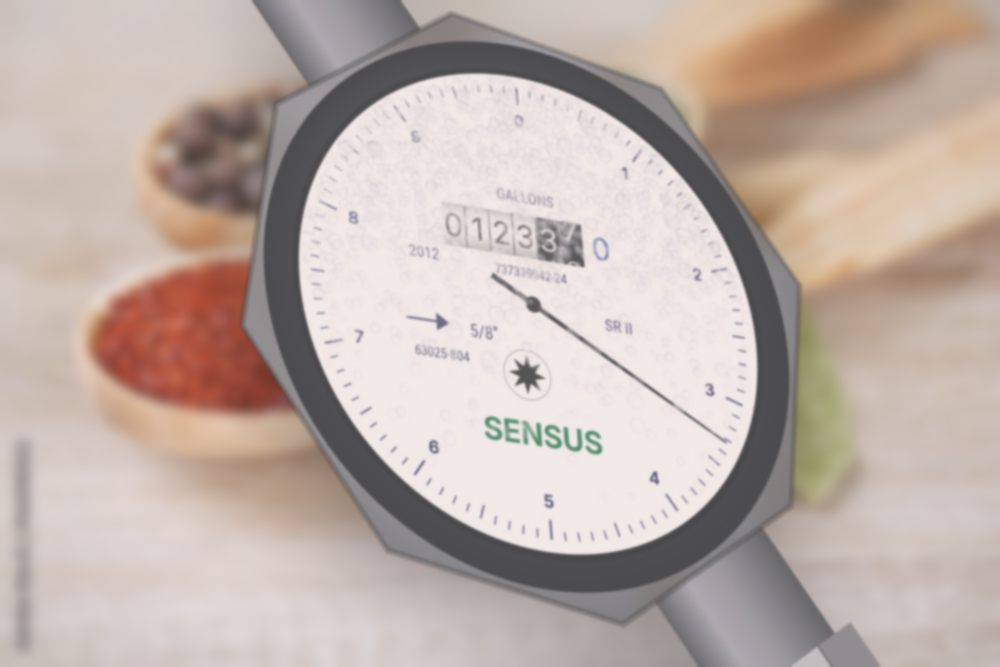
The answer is 123373.3 gal
